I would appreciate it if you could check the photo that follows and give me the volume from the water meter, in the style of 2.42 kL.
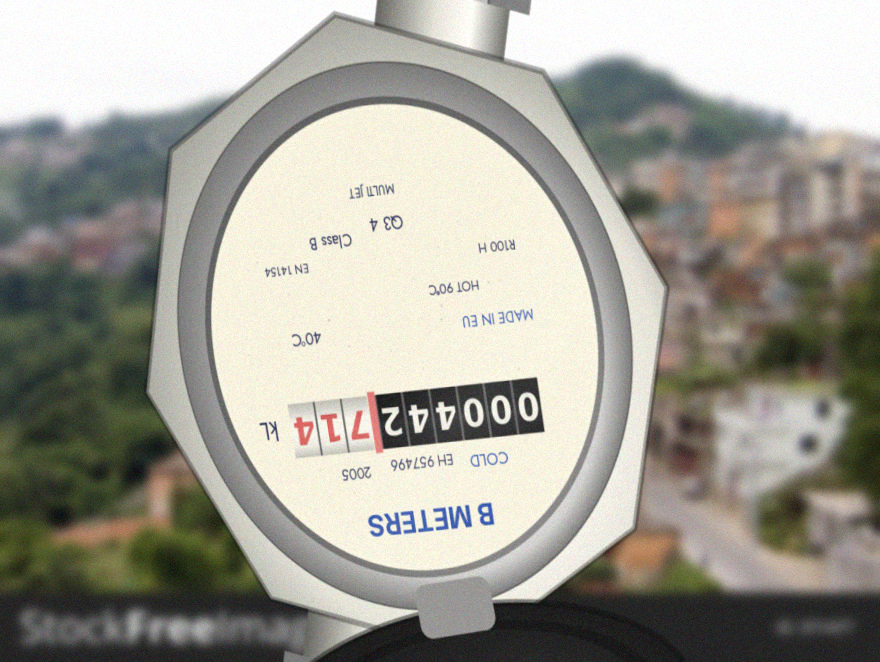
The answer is 442.714 kL
